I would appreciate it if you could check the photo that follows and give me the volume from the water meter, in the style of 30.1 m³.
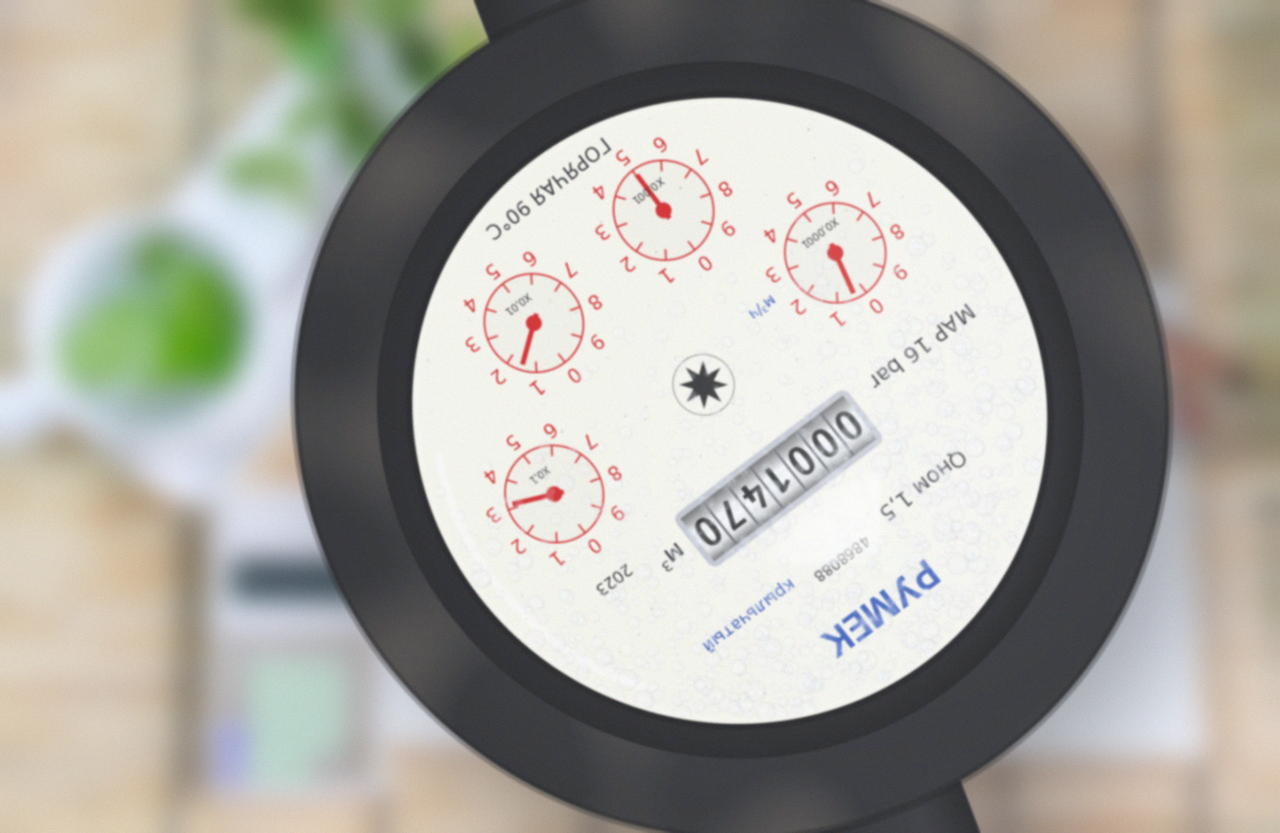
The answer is 1470.3150 m³
